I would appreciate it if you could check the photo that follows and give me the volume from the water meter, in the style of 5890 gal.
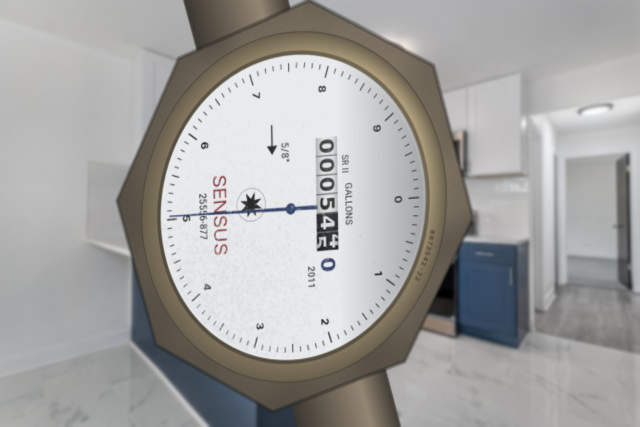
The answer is 5445.0 gal
